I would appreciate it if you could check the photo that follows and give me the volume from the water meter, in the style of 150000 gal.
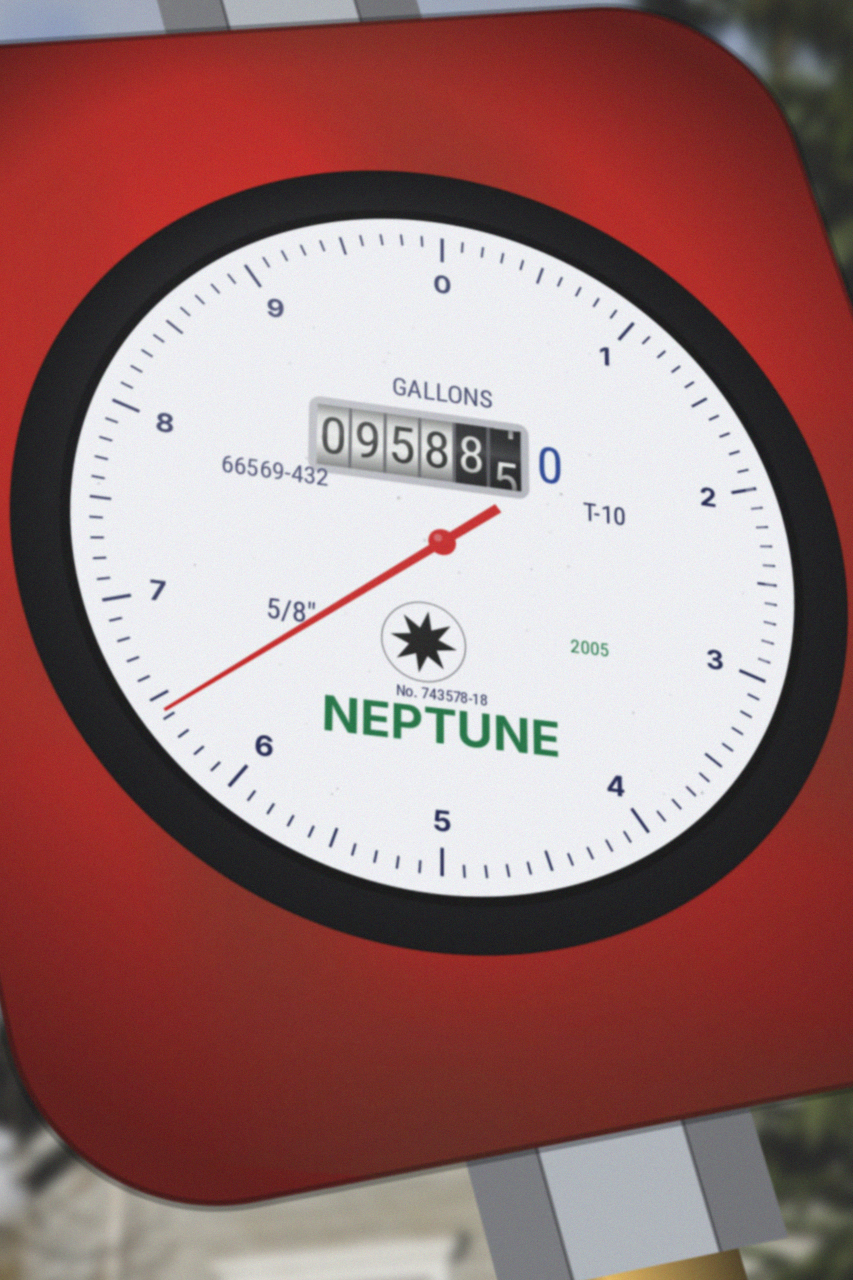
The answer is 958846.4 gal
